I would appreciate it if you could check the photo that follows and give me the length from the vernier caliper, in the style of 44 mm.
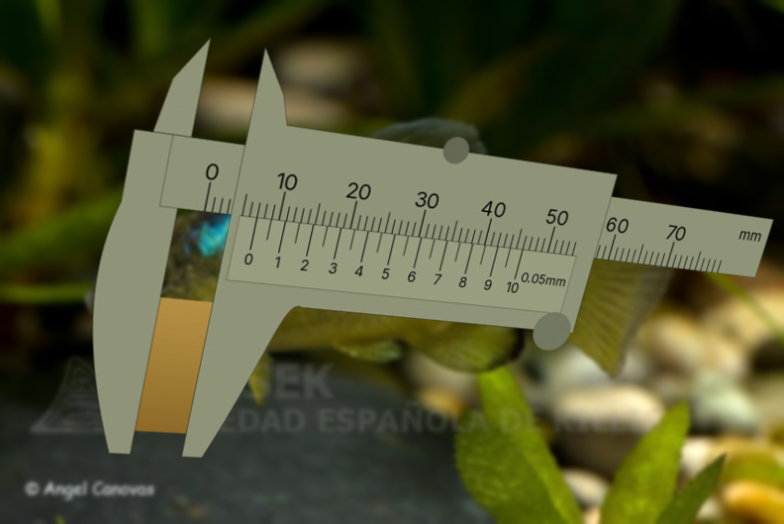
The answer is 7.0 mm
